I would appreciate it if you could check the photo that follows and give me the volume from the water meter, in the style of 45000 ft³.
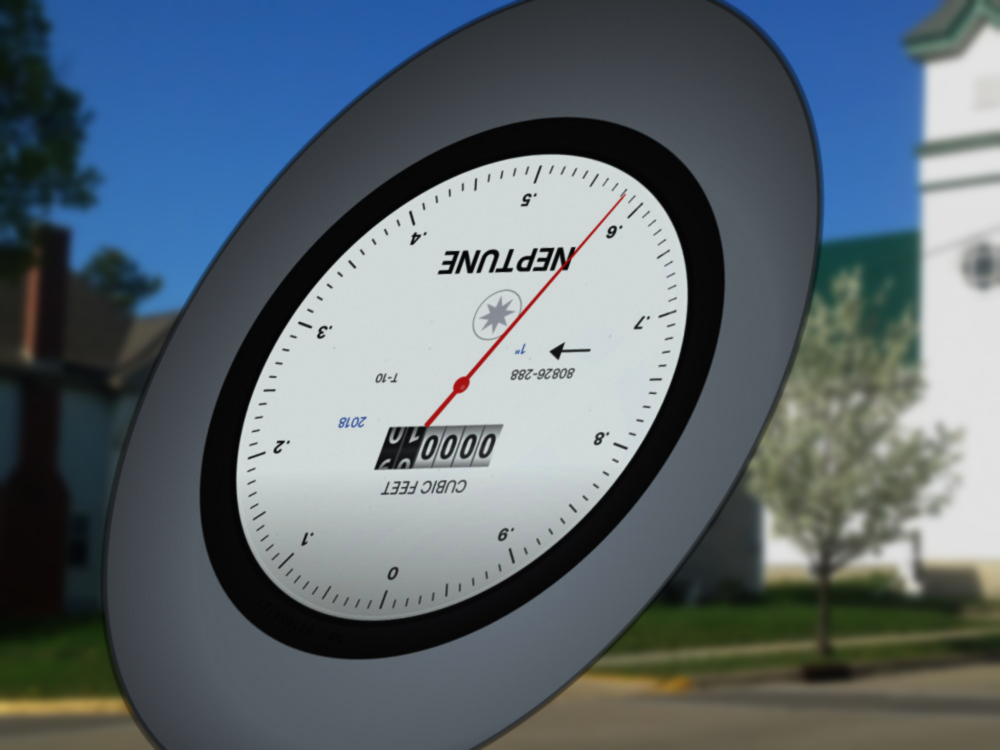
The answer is 9.58 ft³
